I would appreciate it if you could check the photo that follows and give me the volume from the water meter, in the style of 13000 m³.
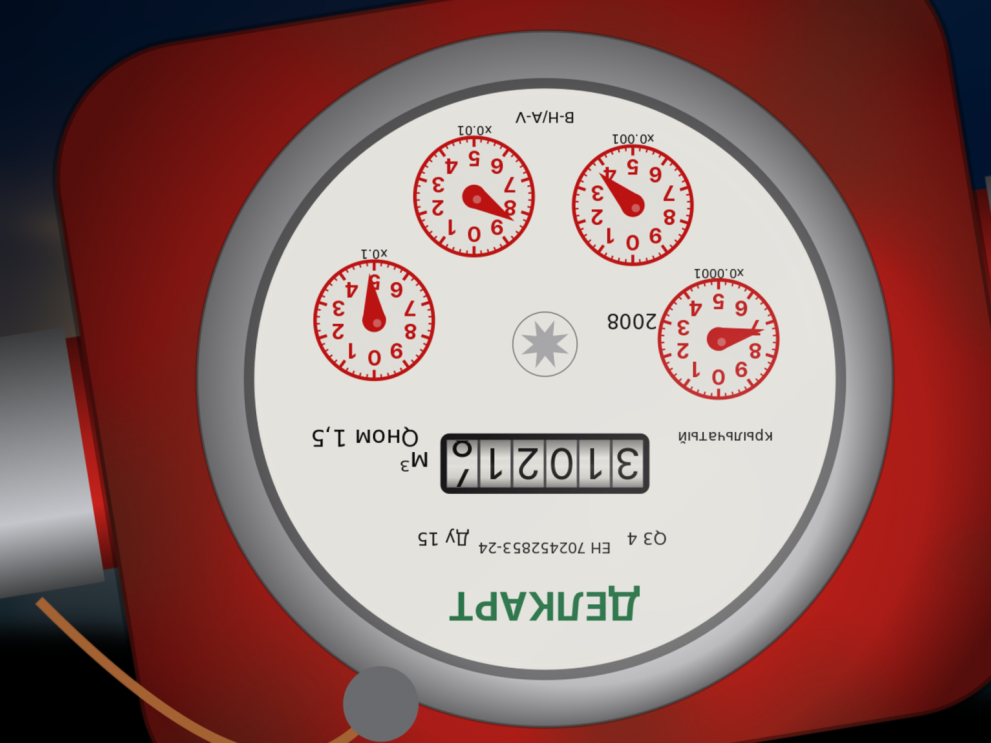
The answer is 310217.4837 m³
